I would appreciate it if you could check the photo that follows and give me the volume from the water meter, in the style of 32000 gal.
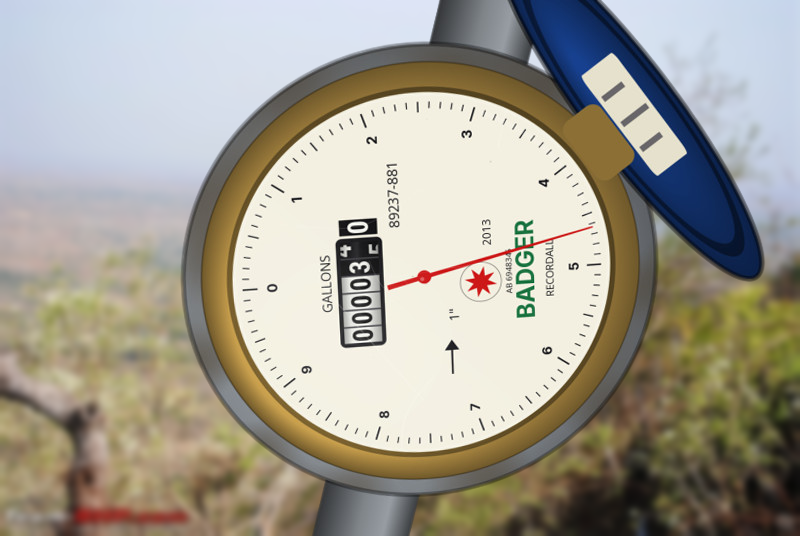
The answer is 344.6 gal
